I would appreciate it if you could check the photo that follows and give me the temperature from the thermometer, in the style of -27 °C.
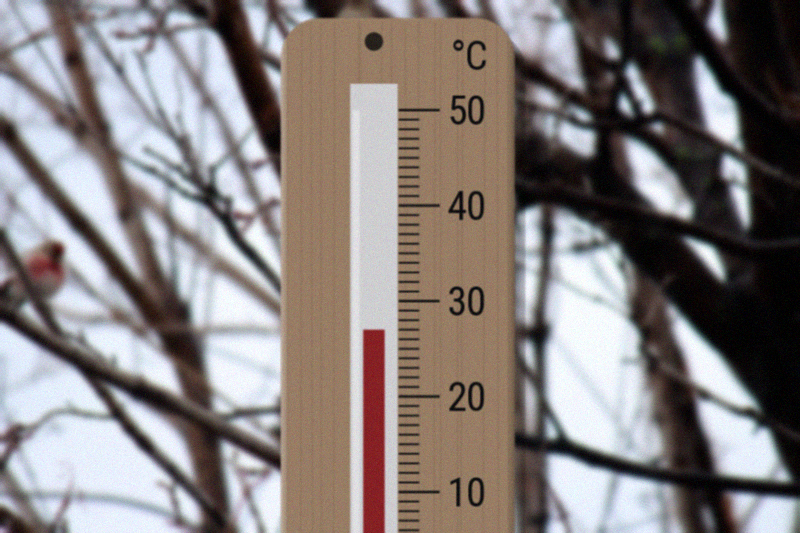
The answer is 27 °C
